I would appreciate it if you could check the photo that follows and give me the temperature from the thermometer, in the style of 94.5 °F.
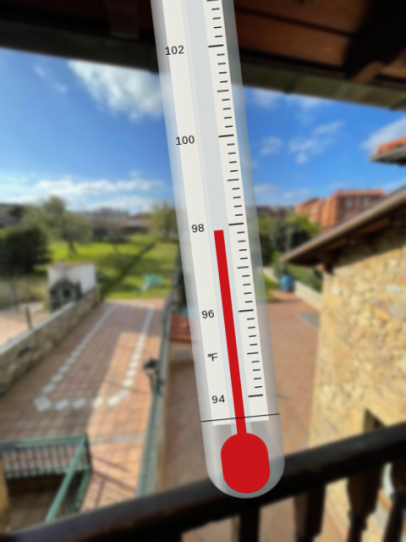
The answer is 97.9 °F
